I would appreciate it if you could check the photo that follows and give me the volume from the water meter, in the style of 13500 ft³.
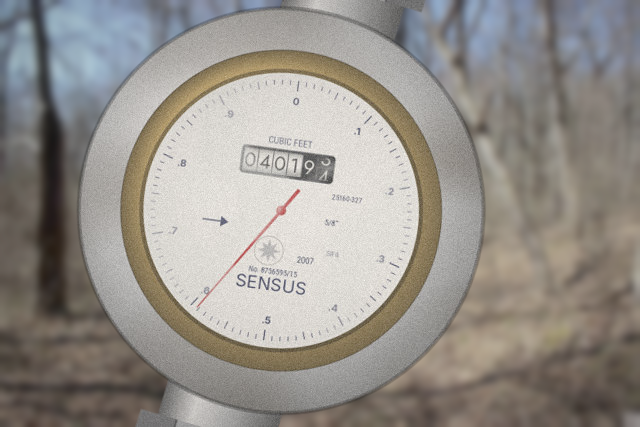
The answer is 40193.59 ft³
